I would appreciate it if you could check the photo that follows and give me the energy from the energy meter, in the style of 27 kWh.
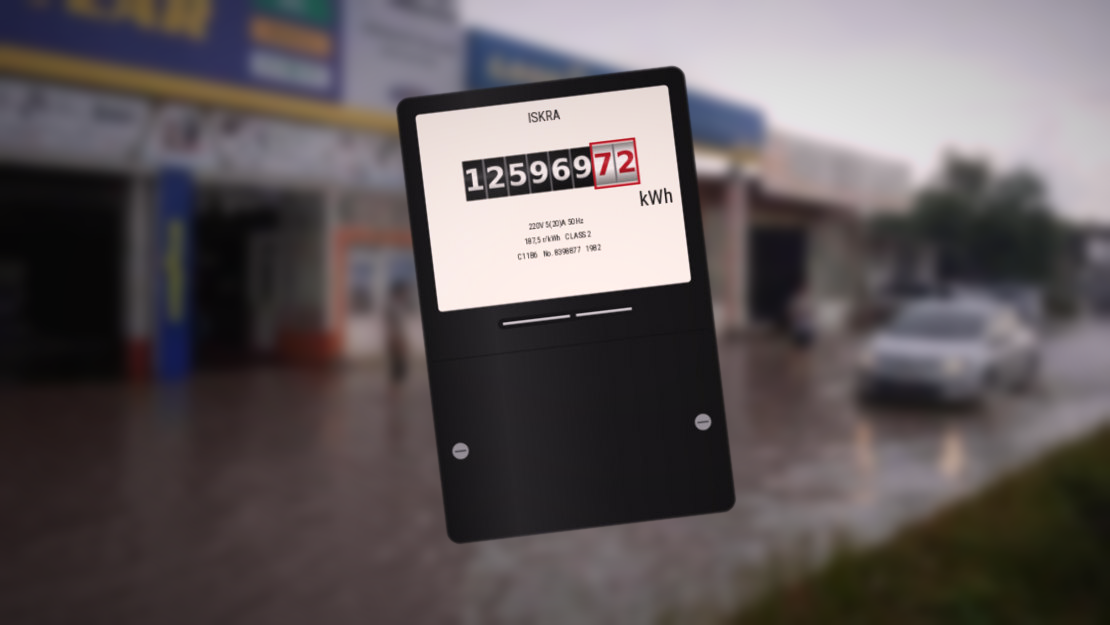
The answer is 125969.72 kWh
